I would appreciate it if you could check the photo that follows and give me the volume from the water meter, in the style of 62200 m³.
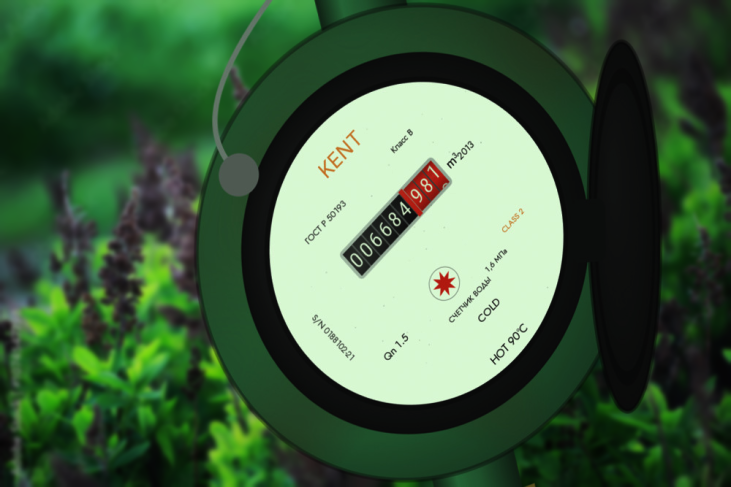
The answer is 6684.981 m³
